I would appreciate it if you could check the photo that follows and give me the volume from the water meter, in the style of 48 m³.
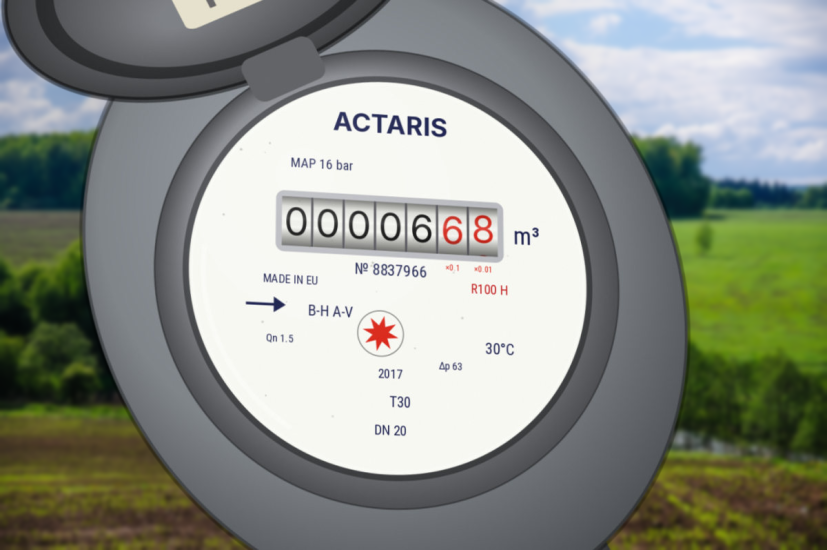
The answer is 6.68 m³
